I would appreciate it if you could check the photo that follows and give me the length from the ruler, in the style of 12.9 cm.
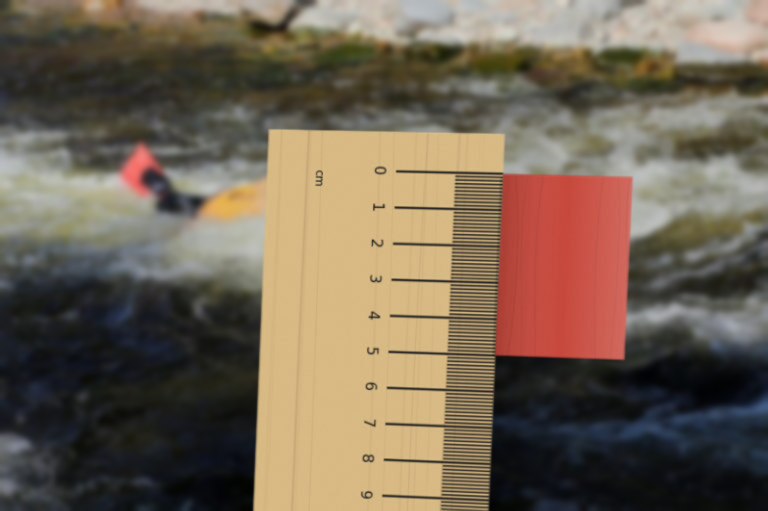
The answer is 5 cm
